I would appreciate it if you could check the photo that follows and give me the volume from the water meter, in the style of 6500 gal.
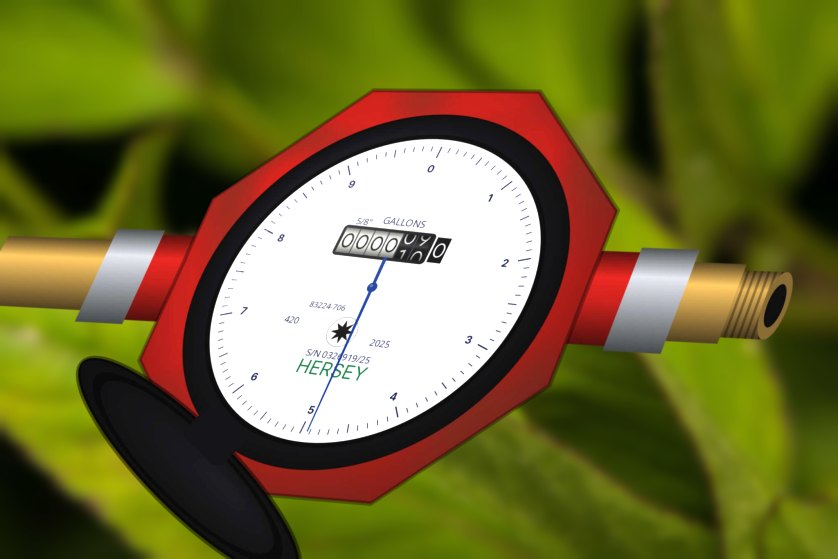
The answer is 94.9 gal
